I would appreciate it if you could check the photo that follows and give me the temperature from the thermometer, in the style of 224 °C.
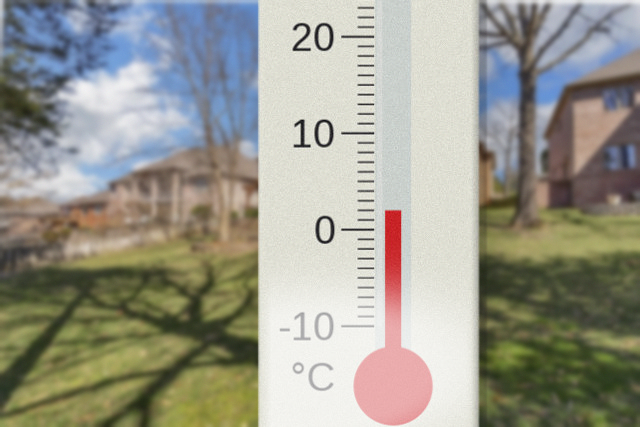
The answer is 2 °C
